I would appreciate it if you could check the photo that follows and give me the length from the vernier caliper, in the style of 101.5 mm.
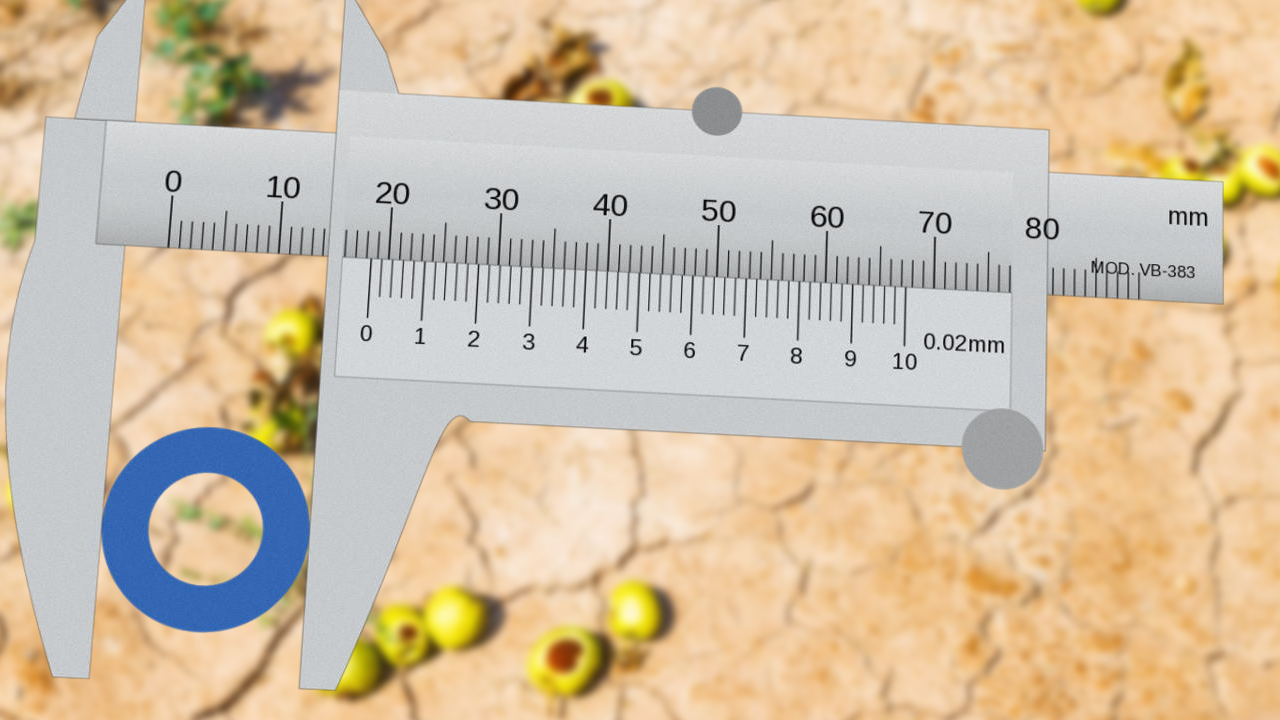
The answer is 18.4 mm
